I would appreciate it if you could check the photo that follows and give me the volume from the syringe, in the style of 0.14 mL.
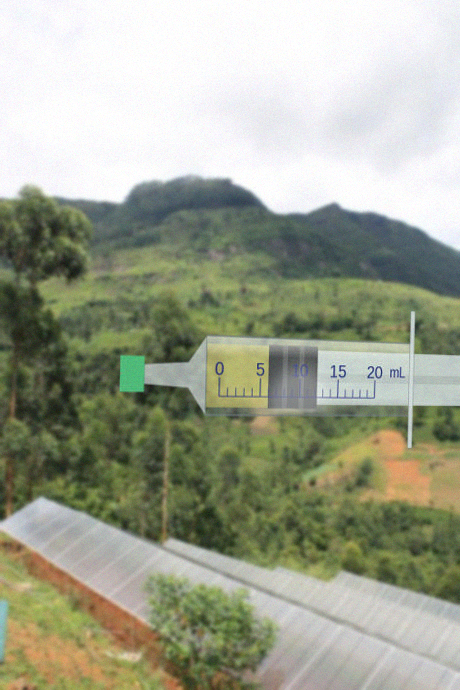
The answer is 6 mL
